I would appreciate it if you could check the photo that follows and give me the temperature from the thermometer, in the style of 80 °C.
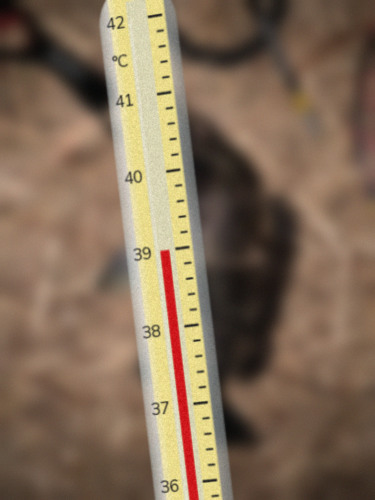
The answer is 39 °C
